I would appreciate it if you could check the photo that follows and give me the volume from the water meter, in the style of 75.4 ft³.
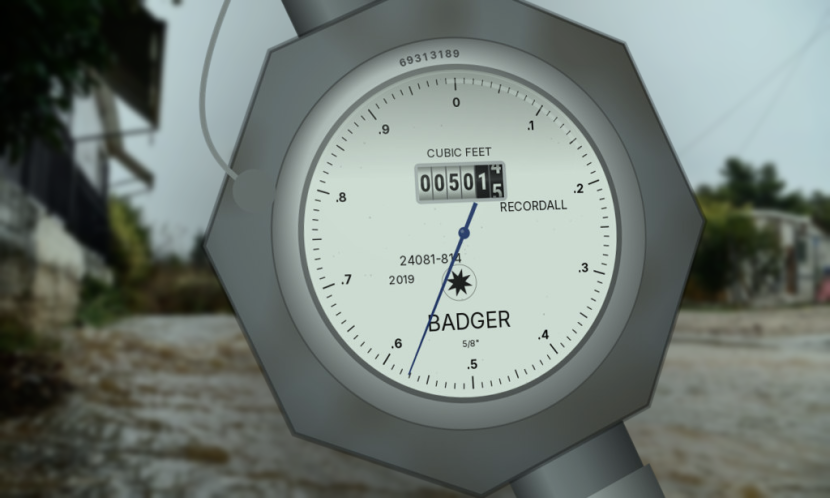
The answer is 5014.57 ft³
